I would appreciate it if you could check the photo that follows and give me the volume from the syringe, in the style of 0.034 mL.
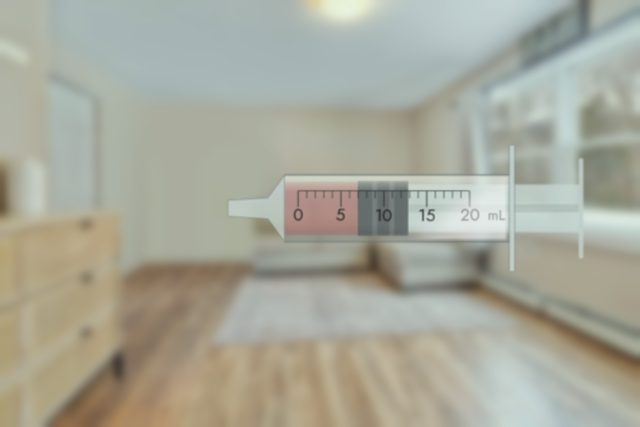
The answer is 7 mL
